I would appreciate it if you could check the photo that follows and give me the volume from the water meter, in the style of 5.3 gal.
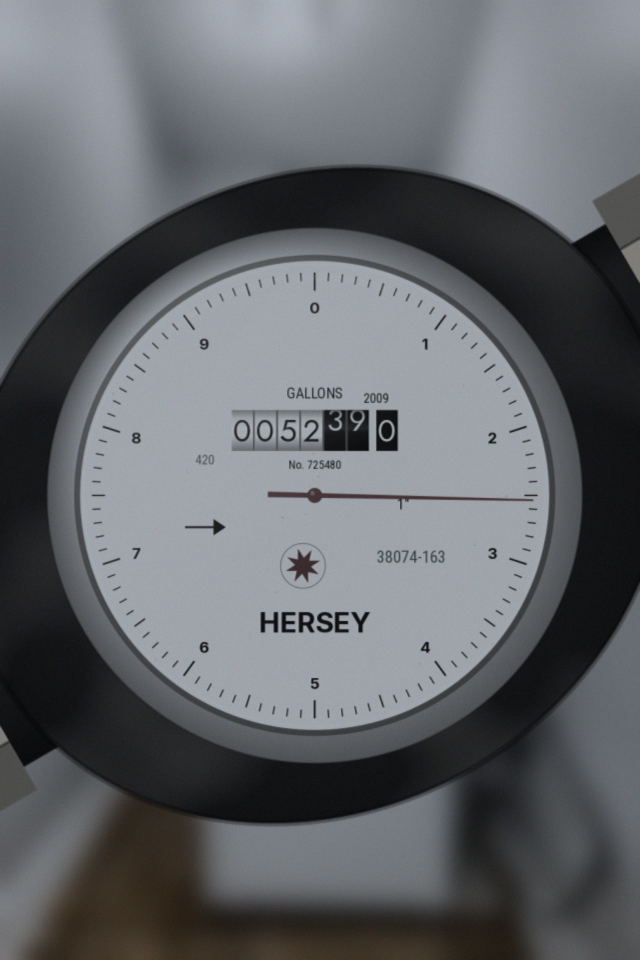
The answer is 52392.5 gal
